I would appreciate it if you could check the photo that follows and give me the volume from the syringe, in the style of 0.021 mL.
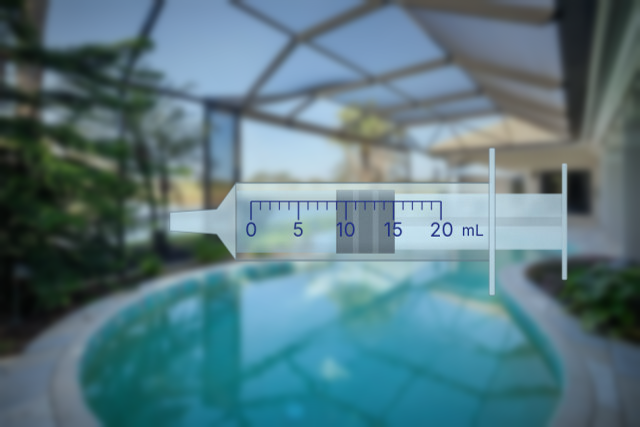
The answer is 9 mL
